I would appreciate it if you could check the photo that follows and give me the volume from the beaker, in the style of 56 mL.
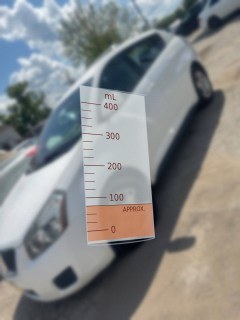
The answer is 75 mL
